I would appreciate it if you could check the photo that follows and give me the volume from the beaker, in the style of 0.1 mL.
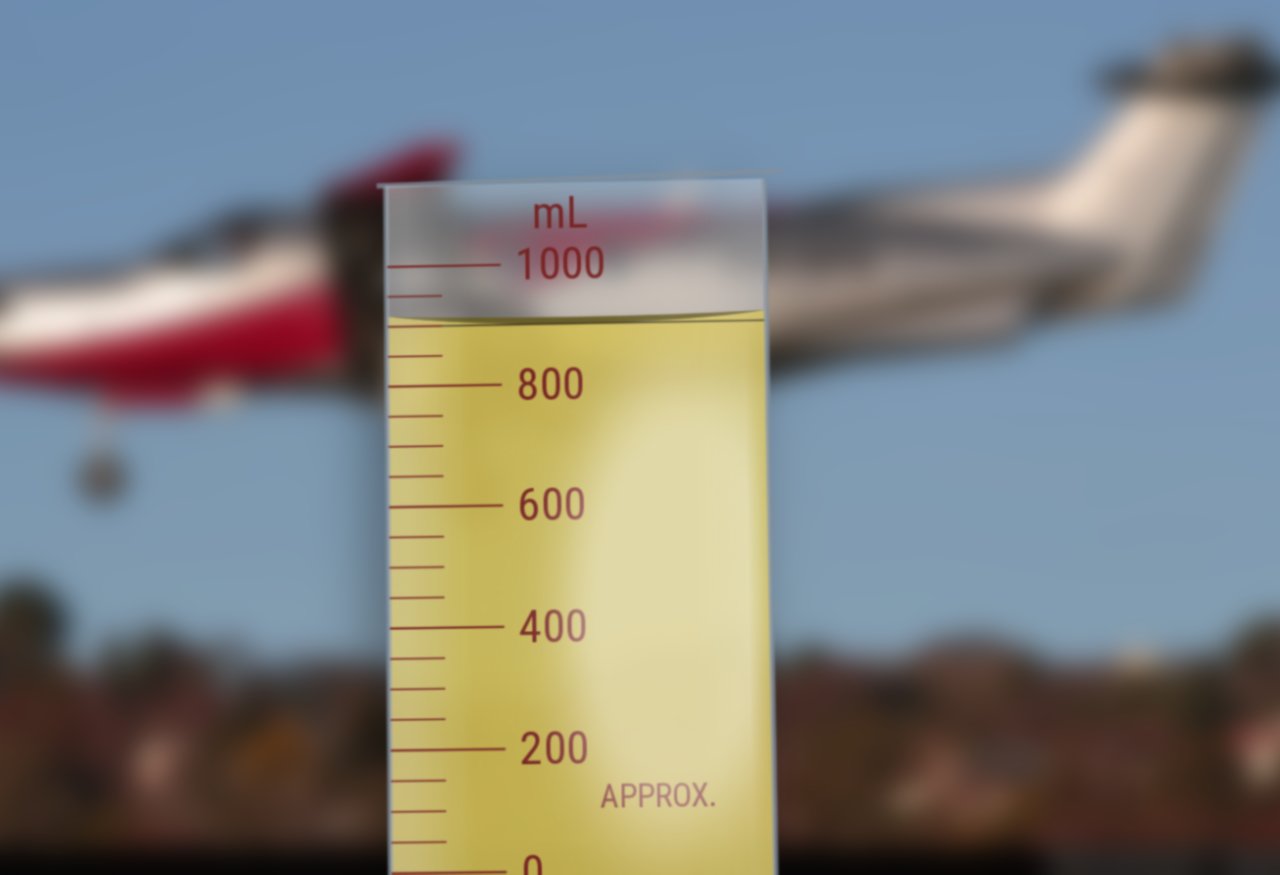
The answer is 900 mL
